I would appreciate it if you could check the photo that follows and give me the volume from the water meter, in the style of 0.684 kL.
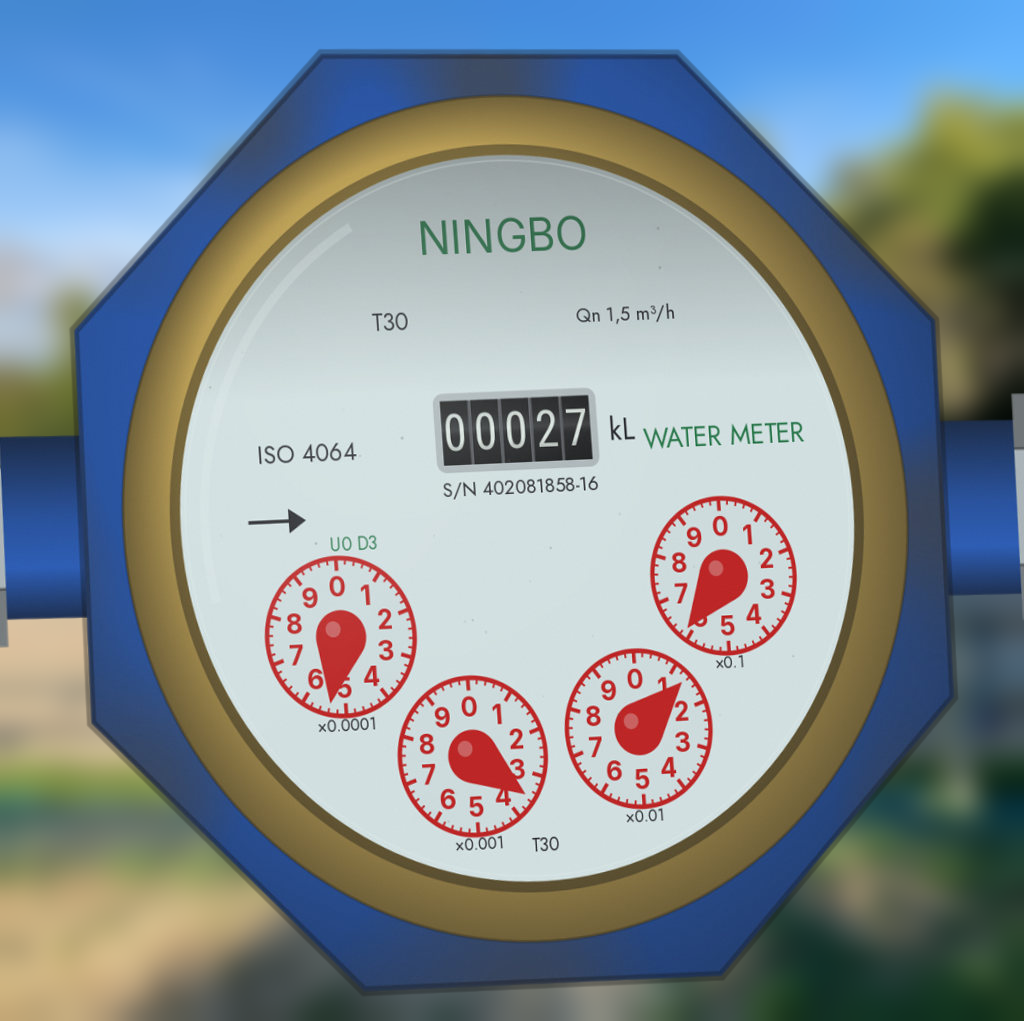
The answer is 27.6135 kL
